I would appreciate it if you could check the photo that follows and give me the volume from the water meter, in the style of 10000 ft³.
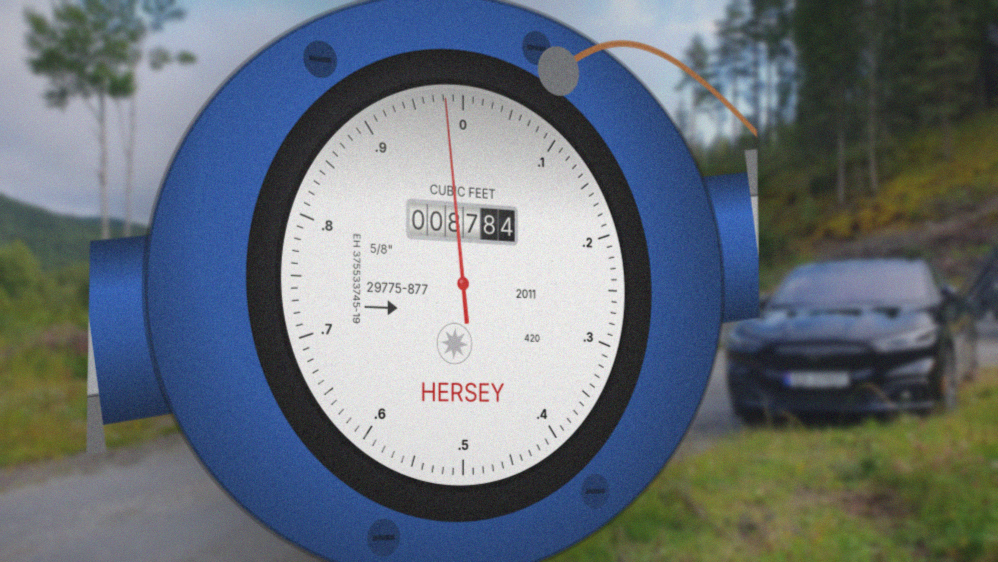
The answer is 8783.98 ft³
